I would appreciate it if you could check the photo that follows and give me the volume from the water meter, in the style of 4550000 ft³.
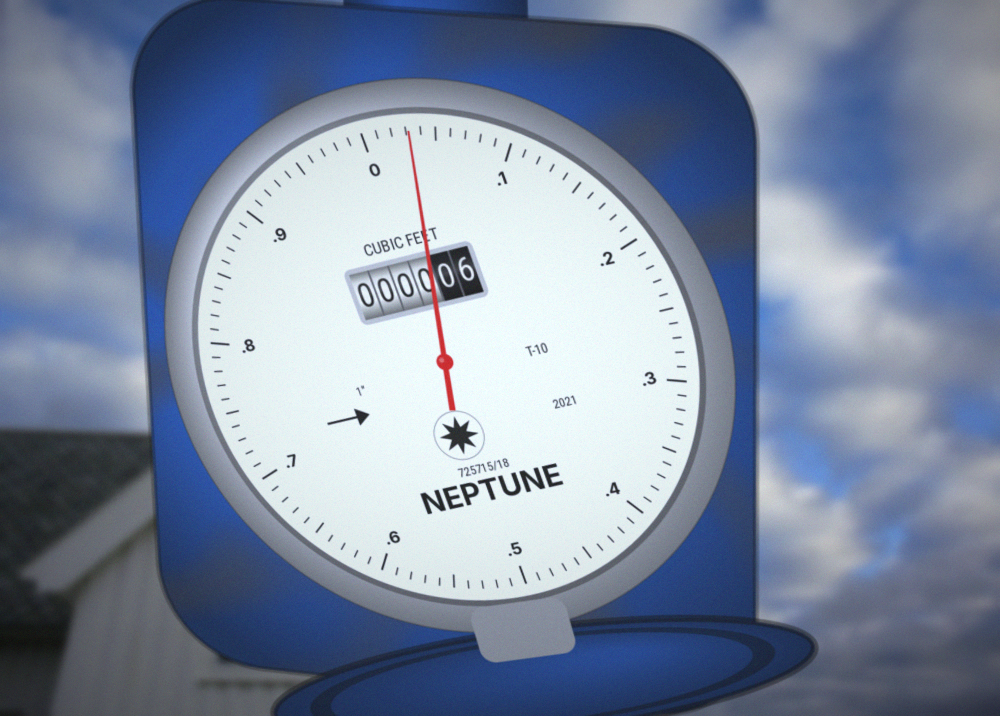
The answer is 6.03 ft³
